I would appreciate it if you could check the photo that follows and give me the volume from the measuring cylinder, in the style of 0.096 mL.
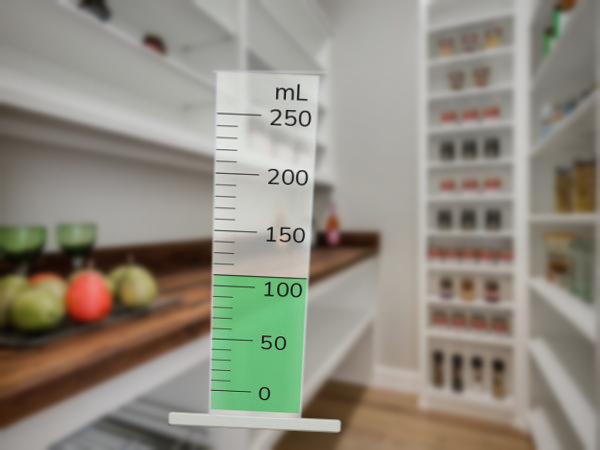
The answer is 110 mL
